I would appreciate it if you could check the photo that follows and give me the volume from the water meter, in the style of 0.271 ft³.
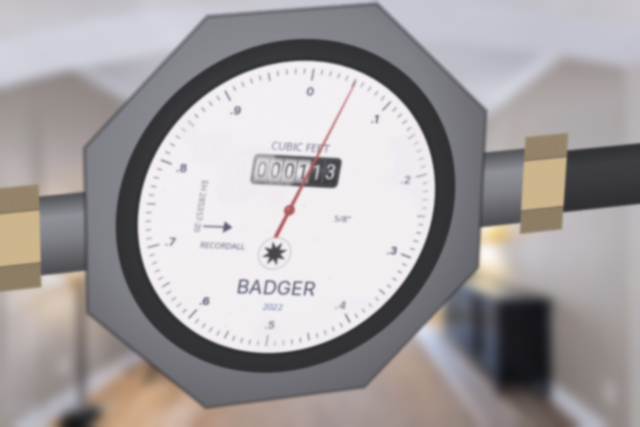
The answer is 113.05 ft³
